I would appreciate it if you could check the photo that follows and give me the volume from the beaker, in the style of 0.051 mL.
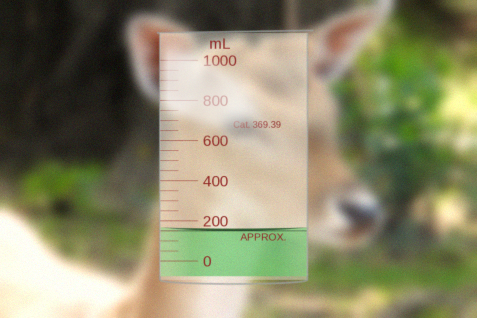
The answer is 150 mL
